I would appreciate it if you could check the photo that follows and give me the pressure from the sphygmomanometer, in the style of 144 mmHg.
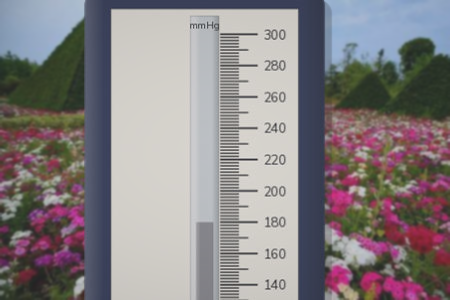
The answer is 180 mmHg
